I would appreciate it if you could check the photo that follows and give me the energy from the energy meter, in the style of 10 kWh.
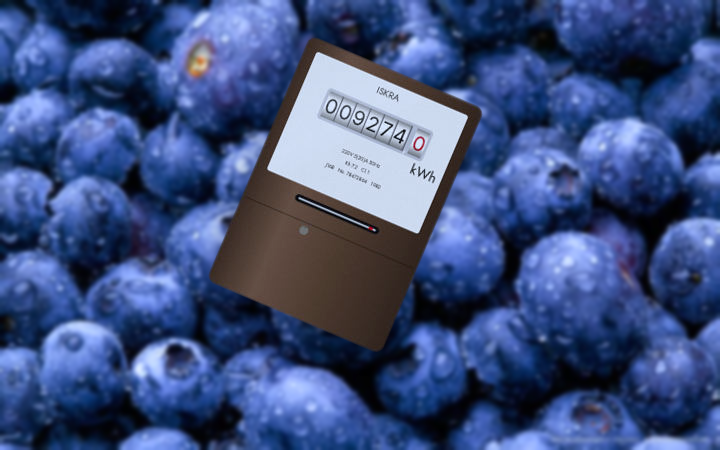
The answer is 9274.0 kWh
